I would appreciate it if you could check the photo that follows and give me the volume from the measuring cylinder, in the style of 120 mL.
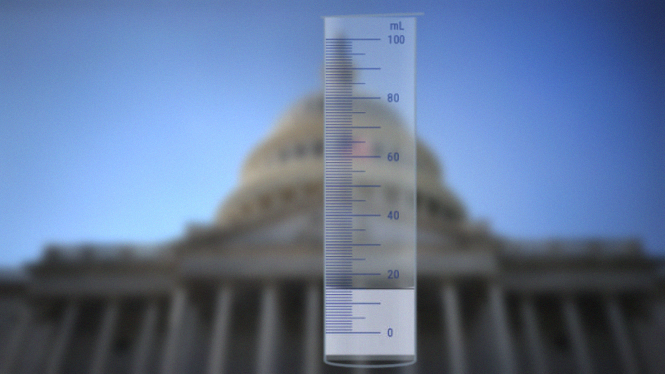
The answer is 15 mL
